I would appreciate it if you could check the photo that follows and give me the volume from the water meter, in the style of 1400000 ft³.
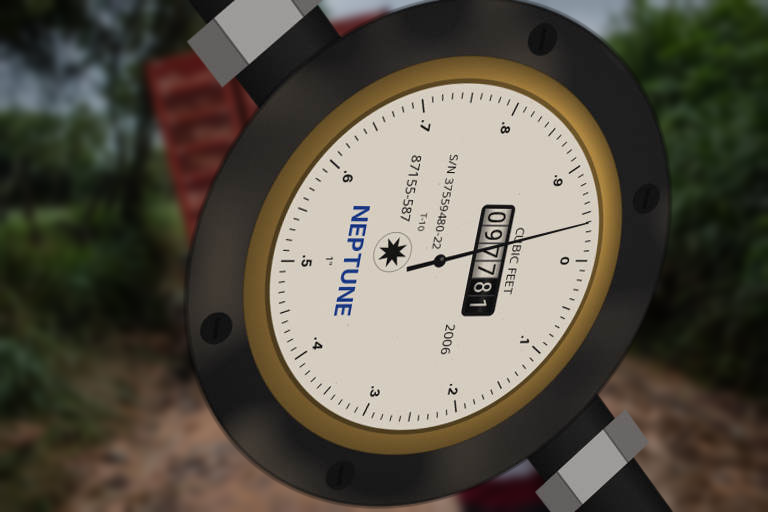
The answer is 97780.96 ft³
